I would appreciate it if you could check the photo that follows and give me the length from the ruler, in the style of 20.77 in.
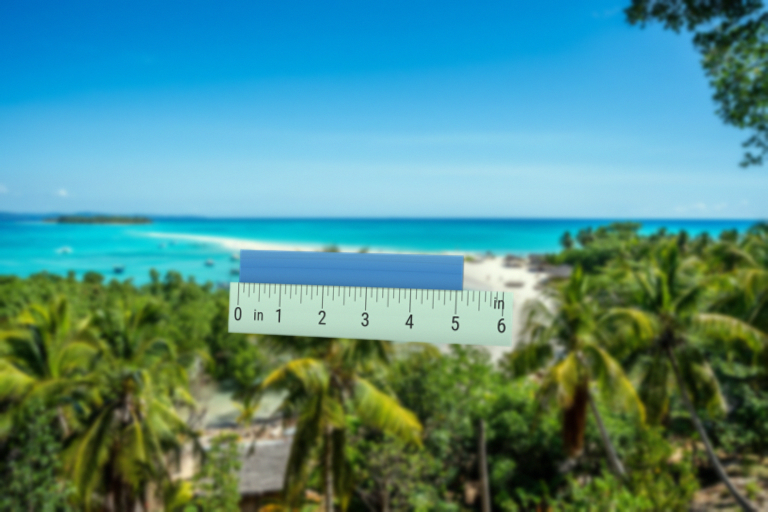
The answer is 5.125 in
